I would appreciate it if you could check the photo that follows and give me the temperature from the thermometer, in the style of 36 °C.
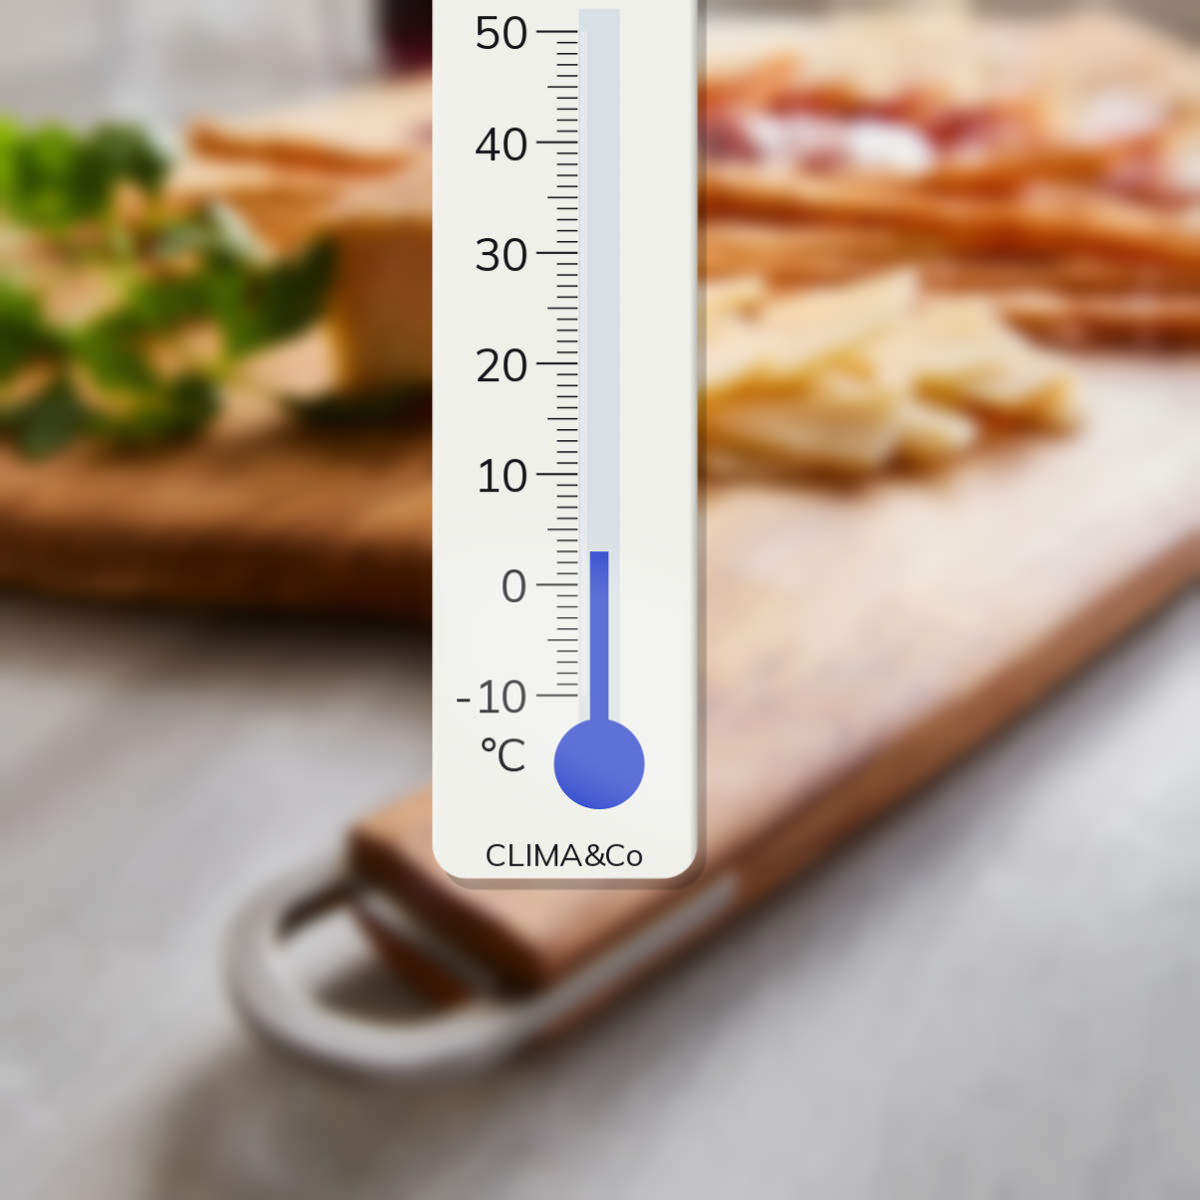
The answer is 3 °C
